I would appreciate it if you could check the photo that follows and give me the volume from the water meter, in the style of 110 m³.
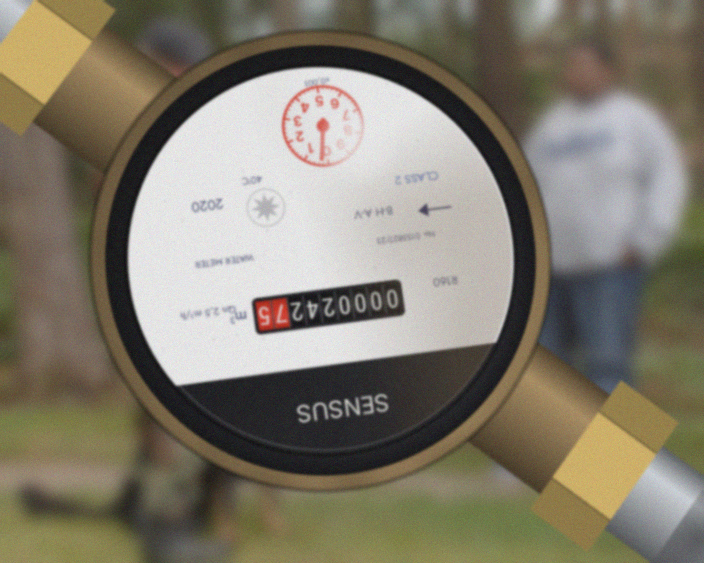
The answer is 242.750 m³
